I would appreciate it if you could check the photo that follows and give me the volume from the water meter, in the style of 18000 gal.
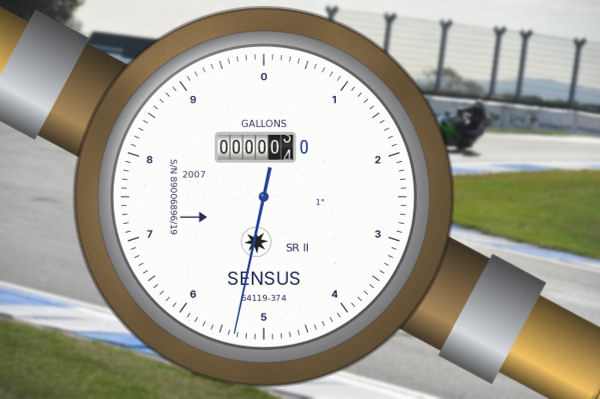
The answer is 35.3 gal
